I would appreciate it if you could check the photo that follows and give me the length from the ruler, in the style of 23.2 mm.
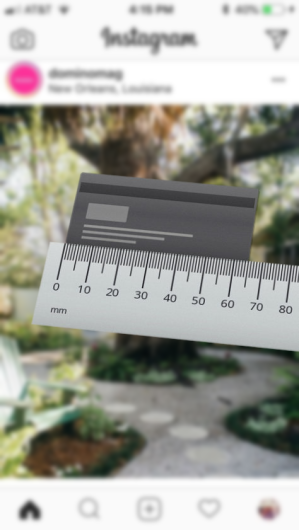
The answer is 65 mm
